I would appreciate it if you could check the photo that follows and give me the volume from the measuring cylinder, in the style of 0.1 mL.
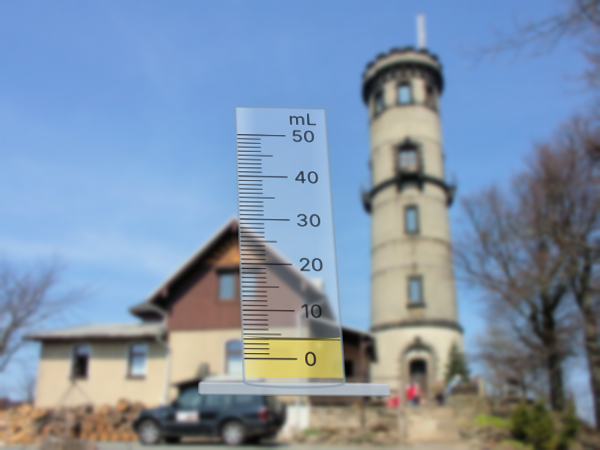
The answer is 4 mL
